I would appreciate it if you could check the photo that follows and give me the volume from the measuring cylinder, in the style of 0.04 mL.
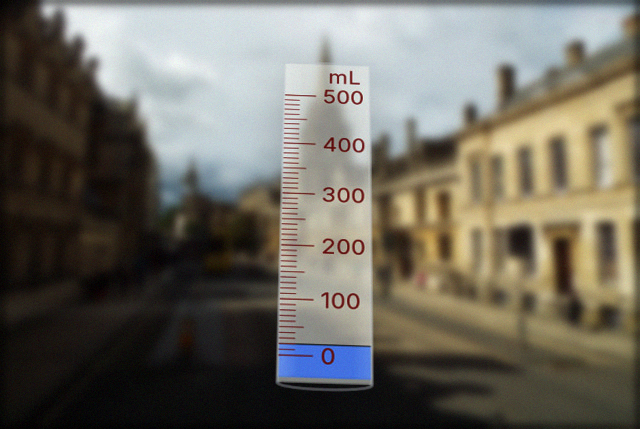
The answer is 20 mL
